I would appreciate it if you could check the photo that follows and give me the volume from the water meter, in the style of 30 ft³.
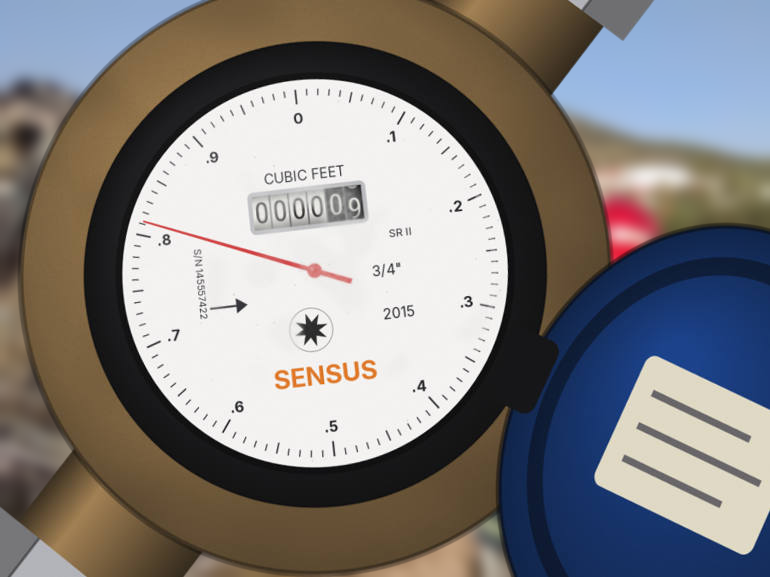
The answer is 8.81 ft³
